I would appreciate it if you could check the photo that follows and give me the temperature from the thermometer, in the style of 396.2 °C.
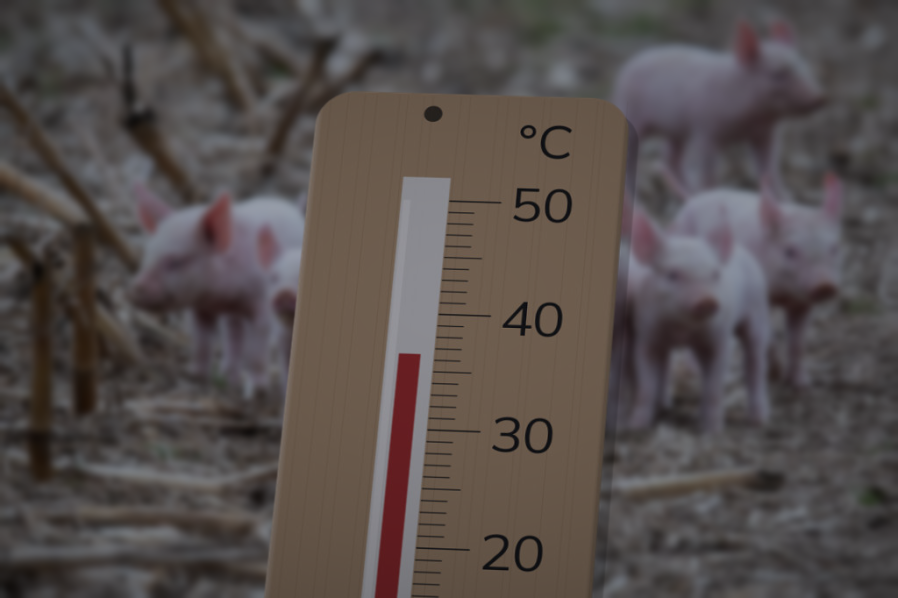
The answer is 36.5 °C
